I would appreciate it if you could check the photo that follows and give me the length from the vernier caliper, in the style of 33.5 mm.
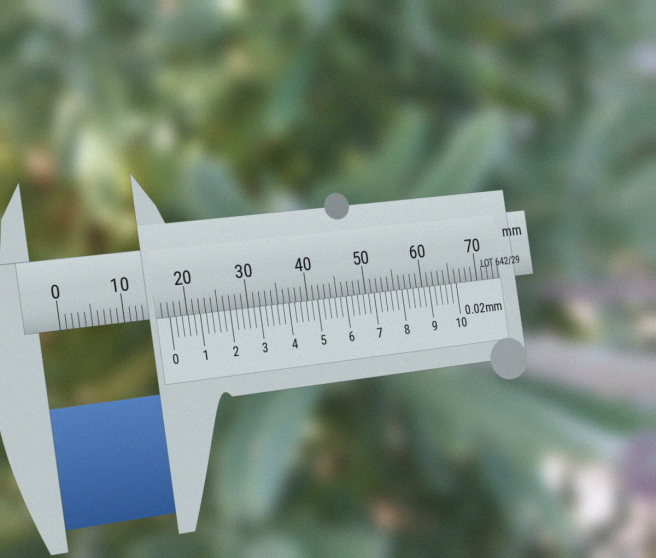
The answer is 17.2 mm
